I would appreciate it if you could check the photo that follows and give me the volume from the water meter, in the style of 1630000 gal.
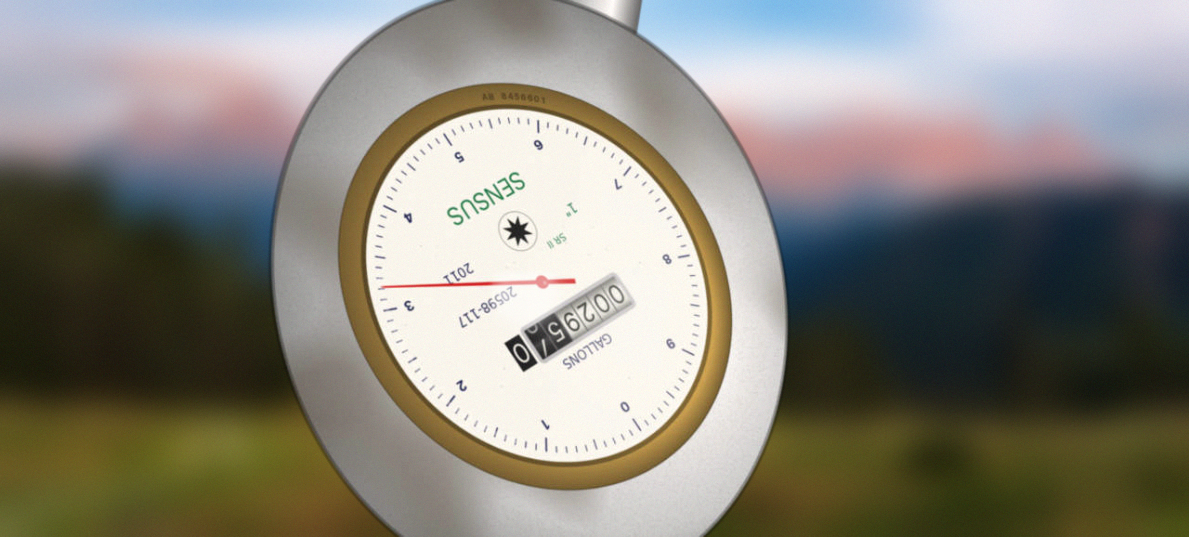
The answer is 29573.2 gal
